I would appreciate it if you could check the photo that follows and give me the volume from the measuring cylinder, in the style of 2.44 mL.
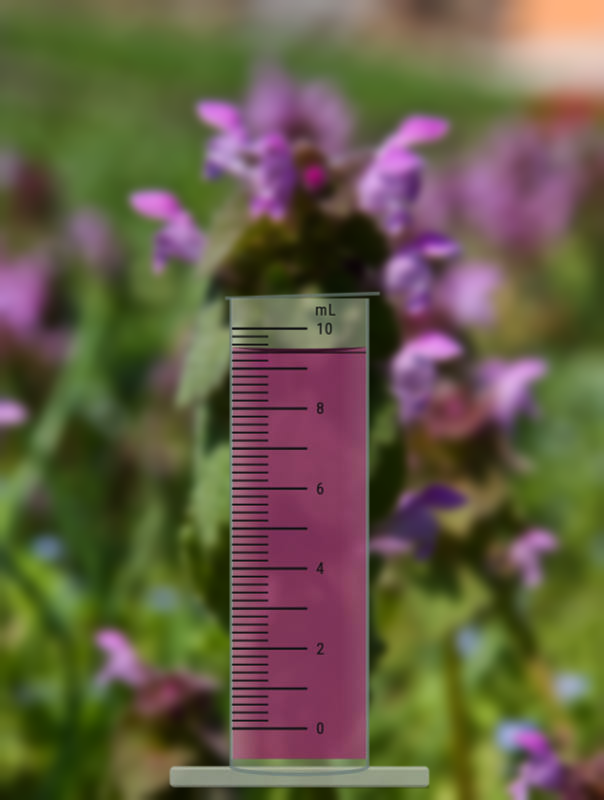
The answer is 9.4 mL
